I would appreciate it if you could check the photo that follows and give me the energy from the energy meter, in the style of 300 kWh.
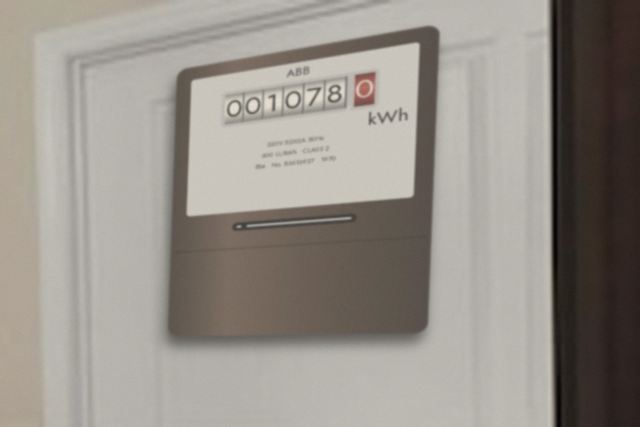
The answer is 1078.0 kWh
